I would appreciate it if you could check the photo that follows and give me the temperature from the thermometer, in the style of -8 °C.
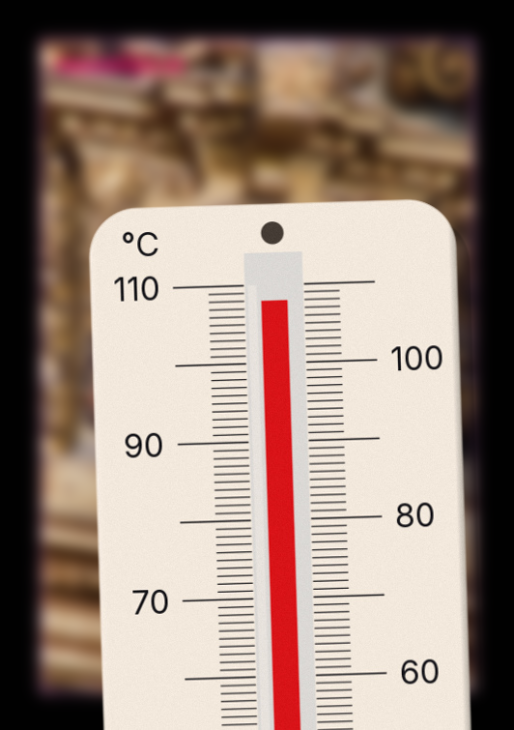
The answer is 108 °C
